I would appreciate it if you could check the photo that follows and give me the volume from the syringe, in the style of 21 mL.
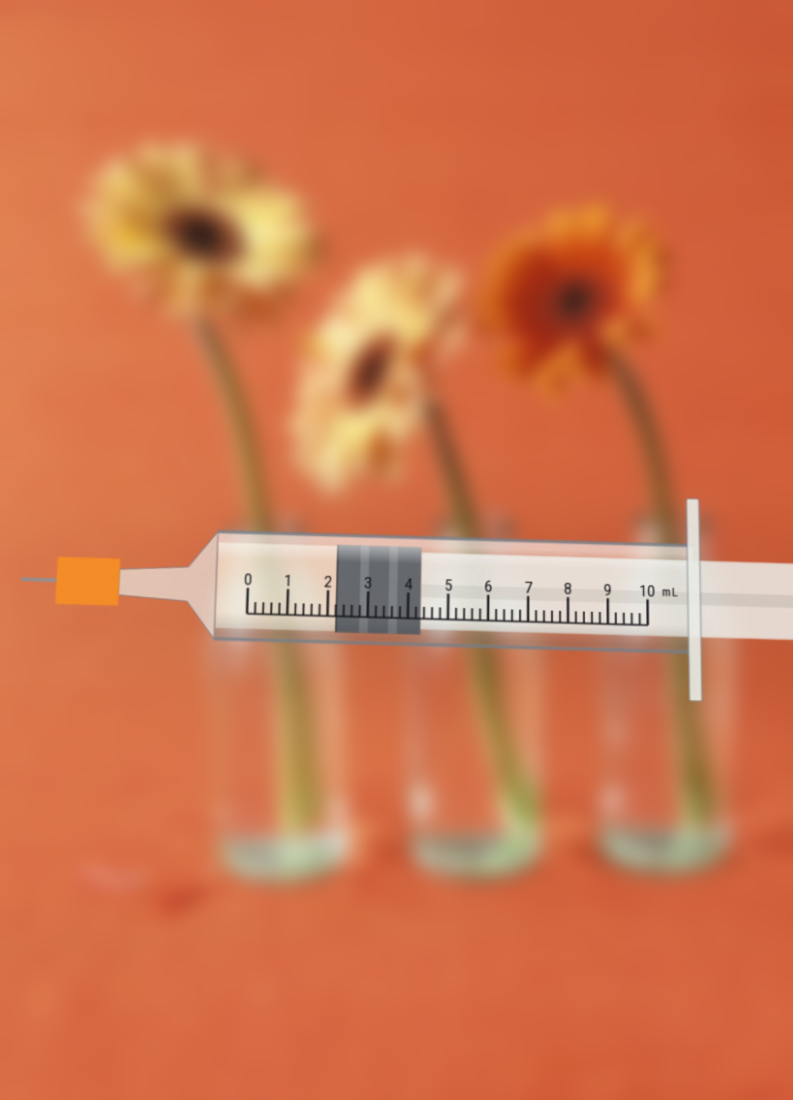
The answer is 2.2 mL
